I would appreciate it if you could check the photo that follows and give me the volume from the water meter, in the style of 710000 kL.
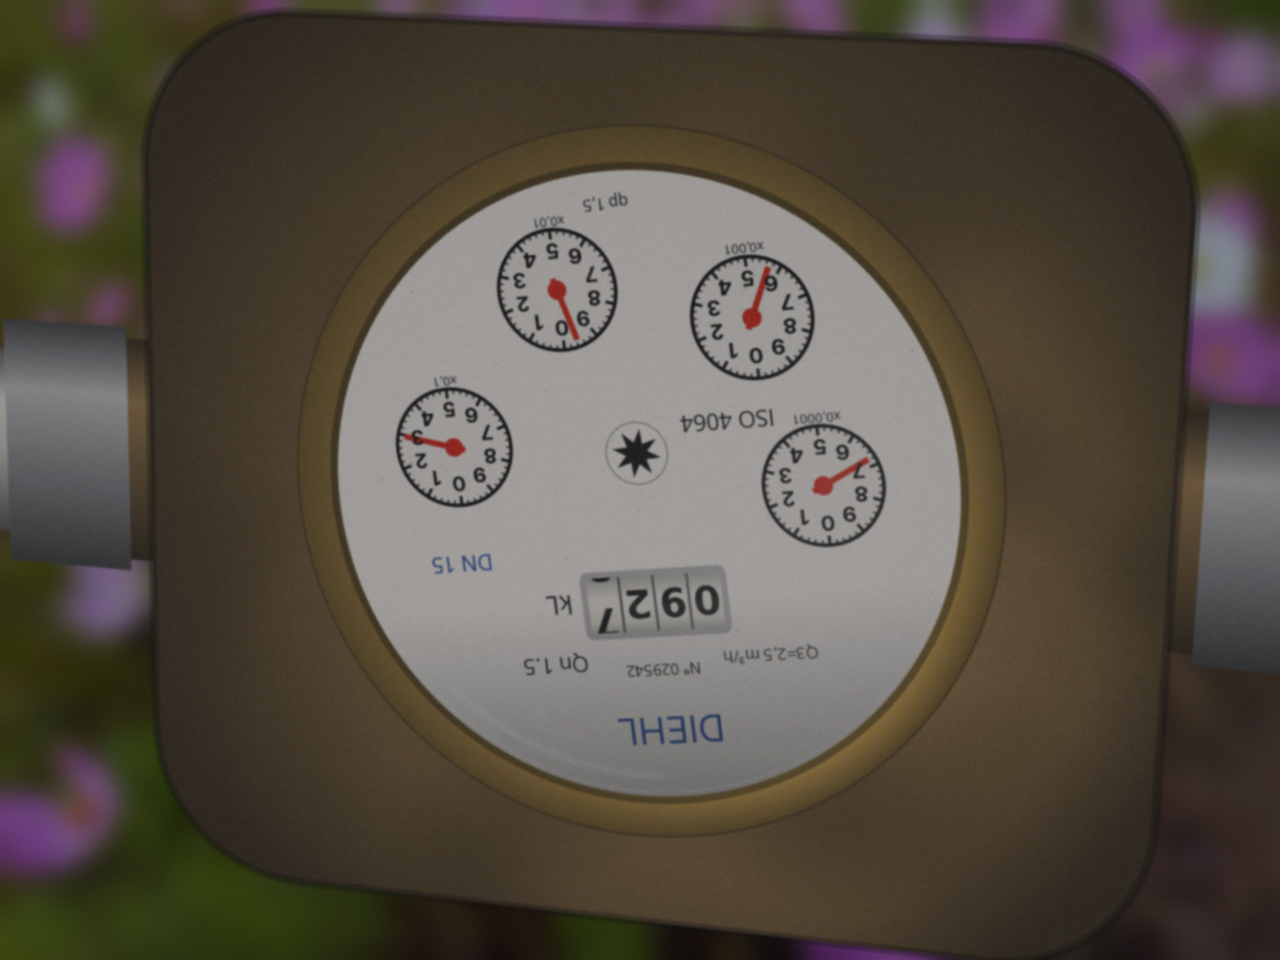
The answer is 927.2956 kL
